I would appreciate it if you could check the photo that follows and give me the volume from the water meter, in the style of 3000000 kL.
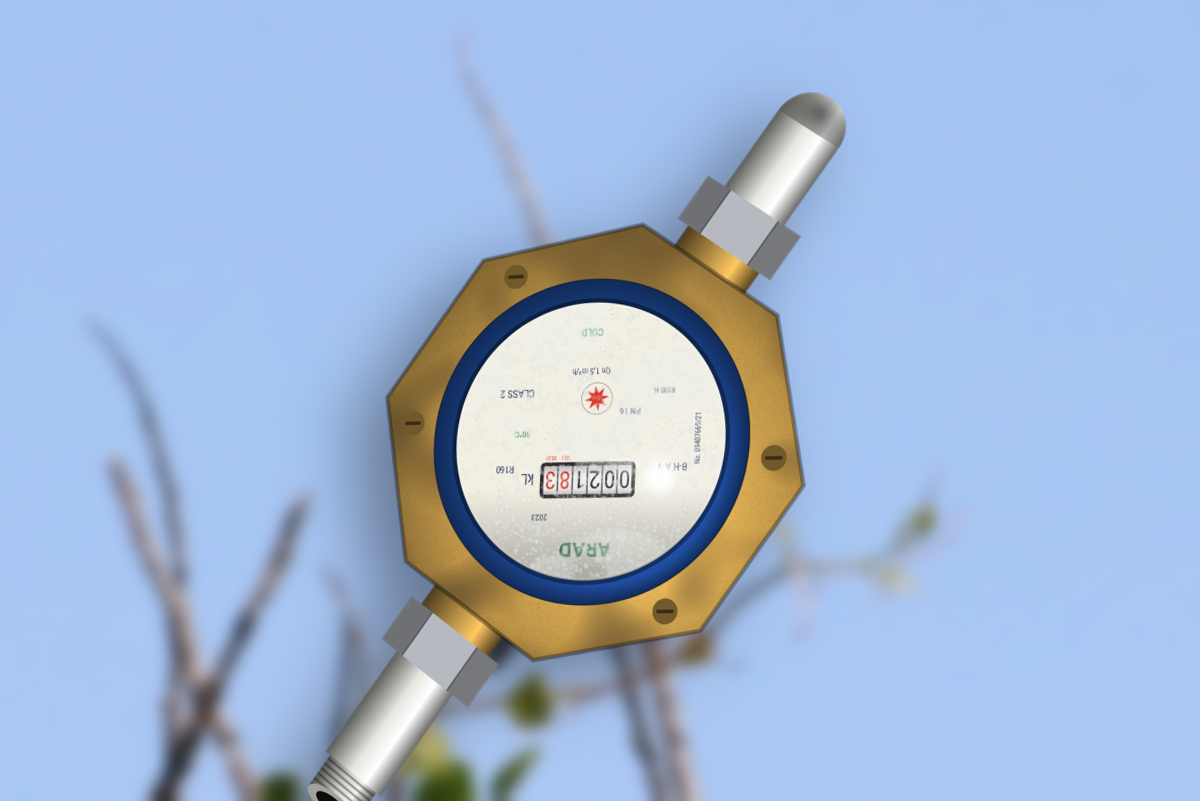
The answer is 21.83 kL
